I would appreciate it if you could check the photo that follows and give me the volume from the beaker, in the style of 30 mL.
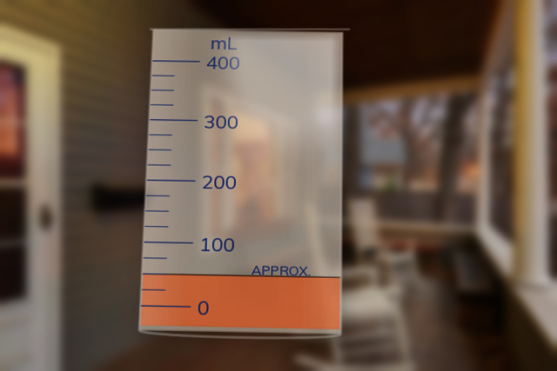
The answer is 50 mL
